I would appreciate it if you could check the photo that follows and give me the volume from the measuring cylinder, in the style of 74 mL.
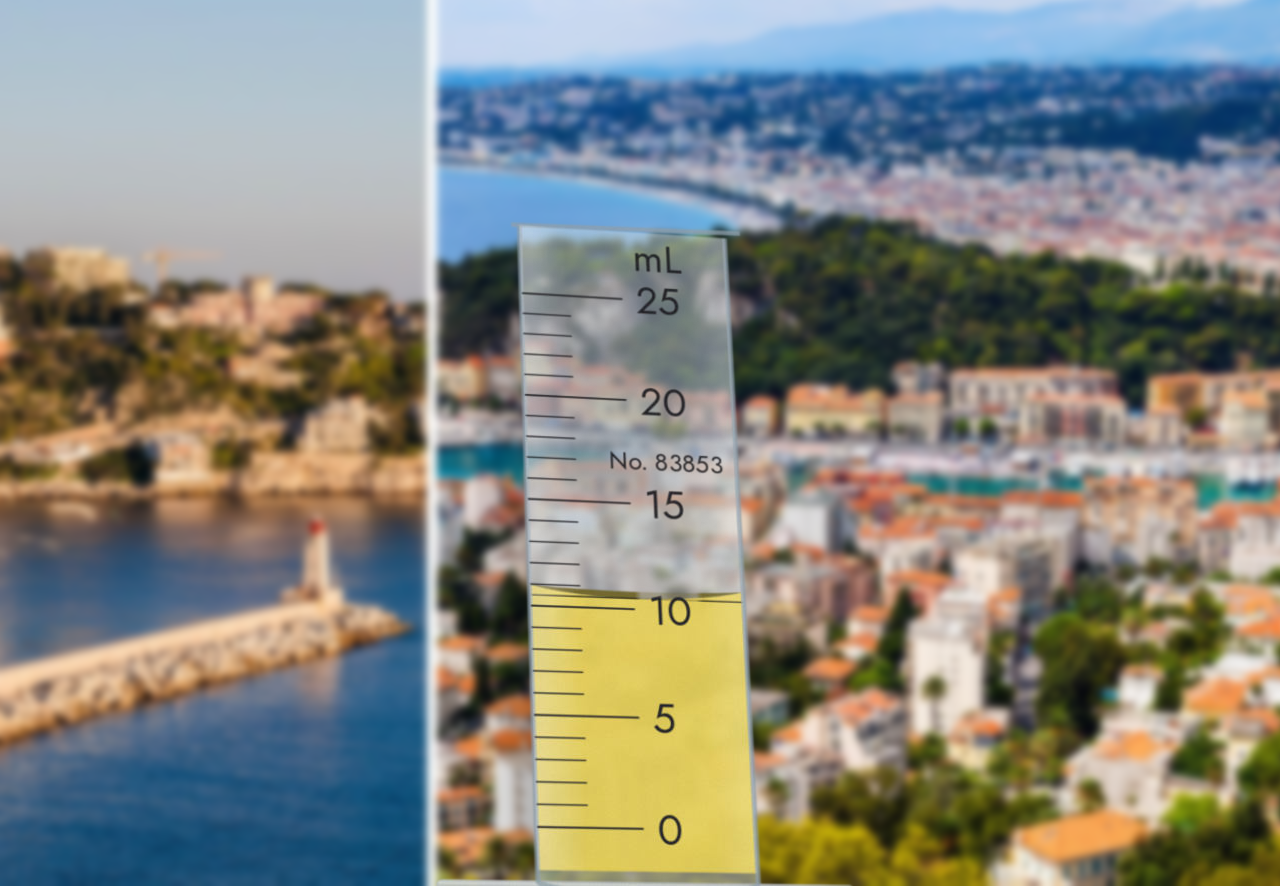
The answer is 10.5 mL
